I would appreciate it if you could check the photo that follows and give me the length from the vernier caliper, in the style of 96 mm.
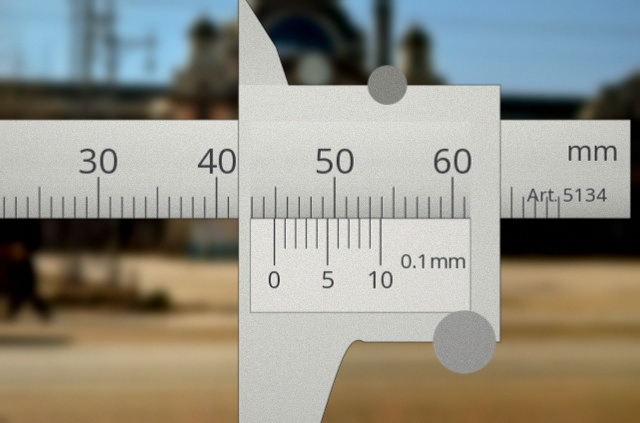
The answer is 44.9 mm
